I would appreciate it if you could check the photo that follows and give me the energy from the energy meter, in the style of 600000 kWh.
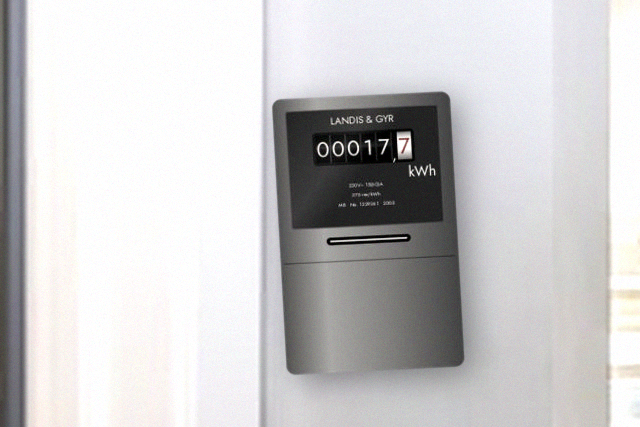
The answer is 17.7 kWh
